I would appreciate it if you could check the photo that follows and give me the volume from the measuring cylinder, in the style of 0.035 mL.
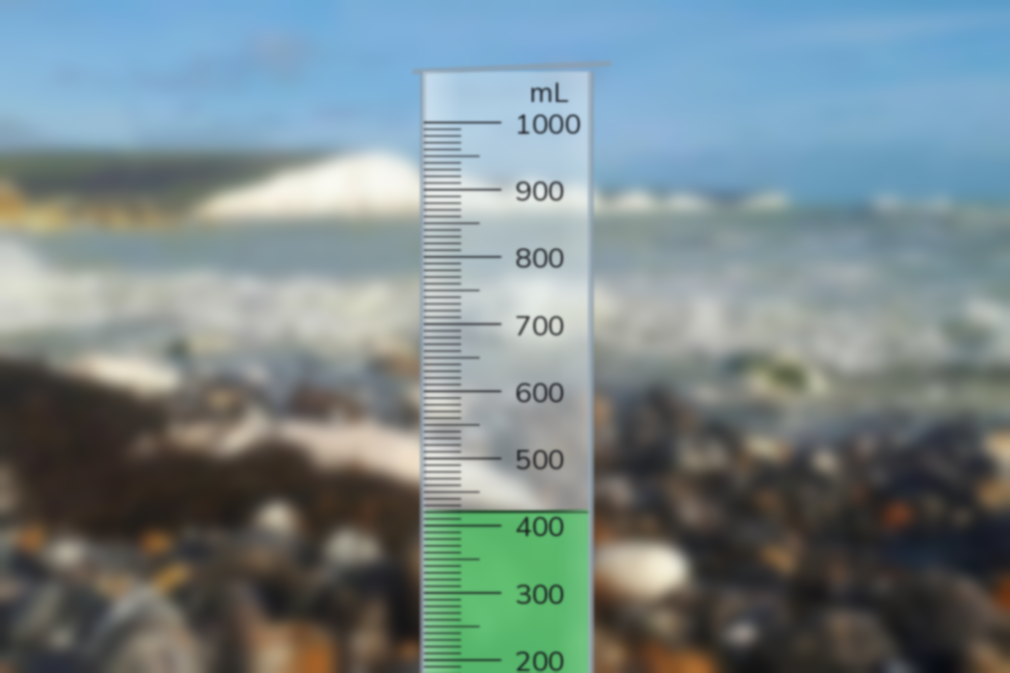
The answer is 420 mL
